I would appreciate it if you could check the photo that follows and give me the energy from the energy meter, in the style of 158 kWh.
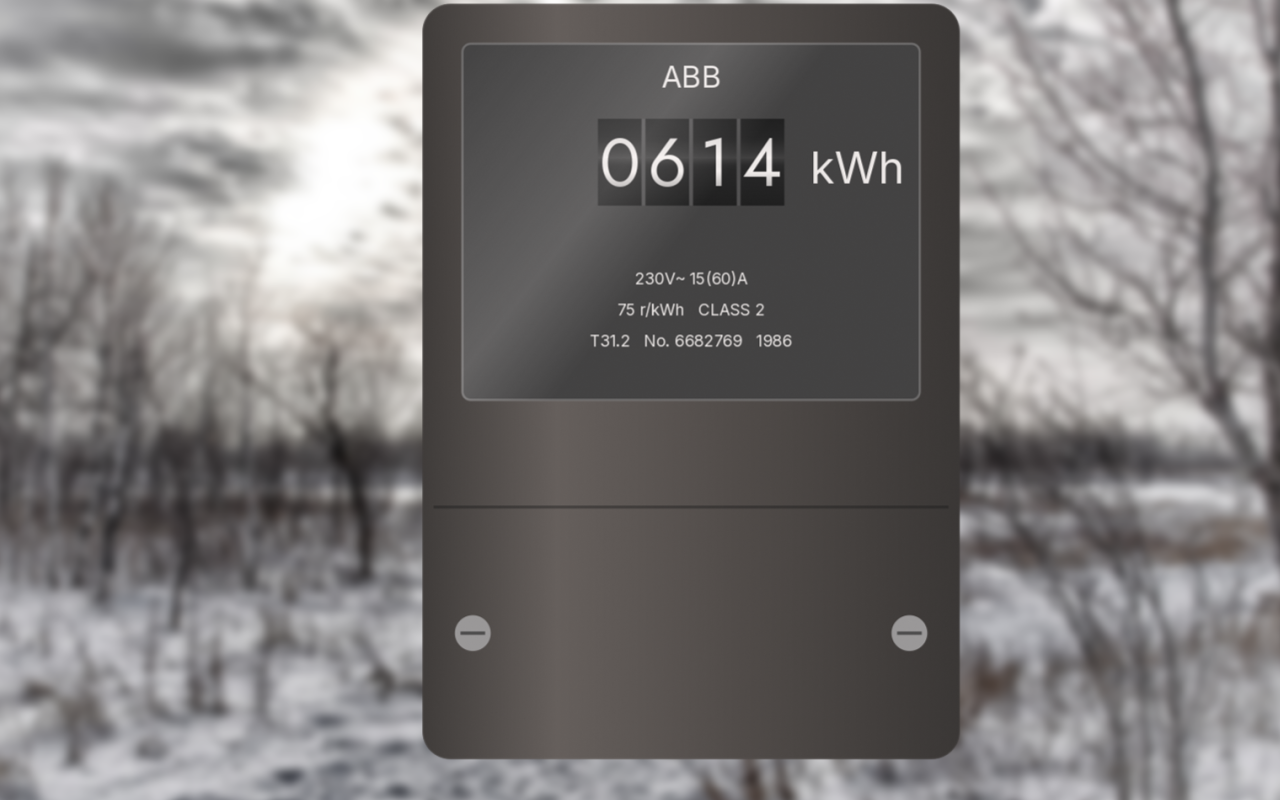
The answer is 614 kWh
